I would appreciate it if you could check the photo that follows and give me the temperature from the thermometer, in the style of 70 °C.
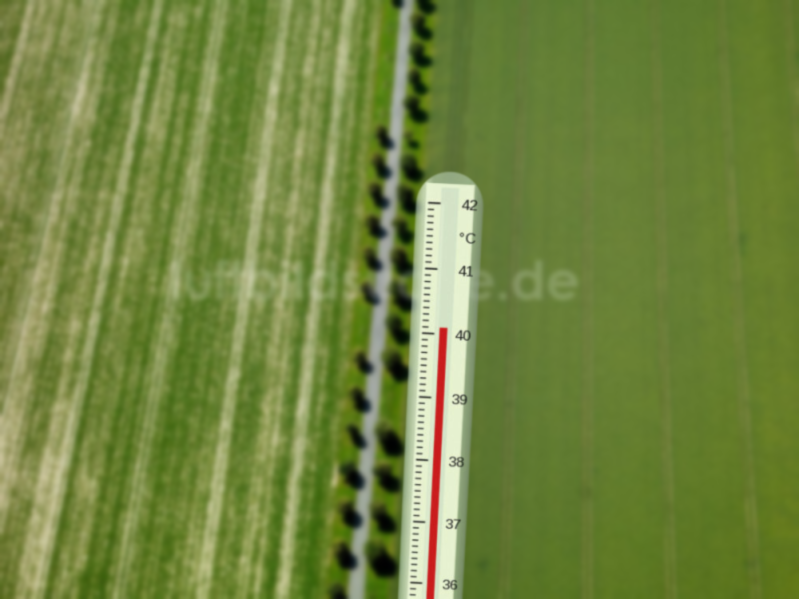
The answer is 40.1 °C
